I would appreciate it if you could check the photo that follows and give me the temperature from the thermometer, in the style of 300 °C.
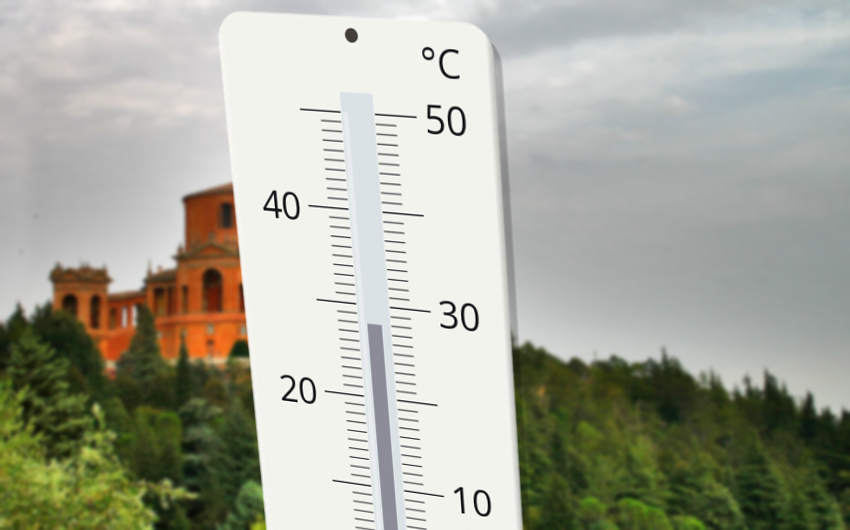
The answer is 28 °C
